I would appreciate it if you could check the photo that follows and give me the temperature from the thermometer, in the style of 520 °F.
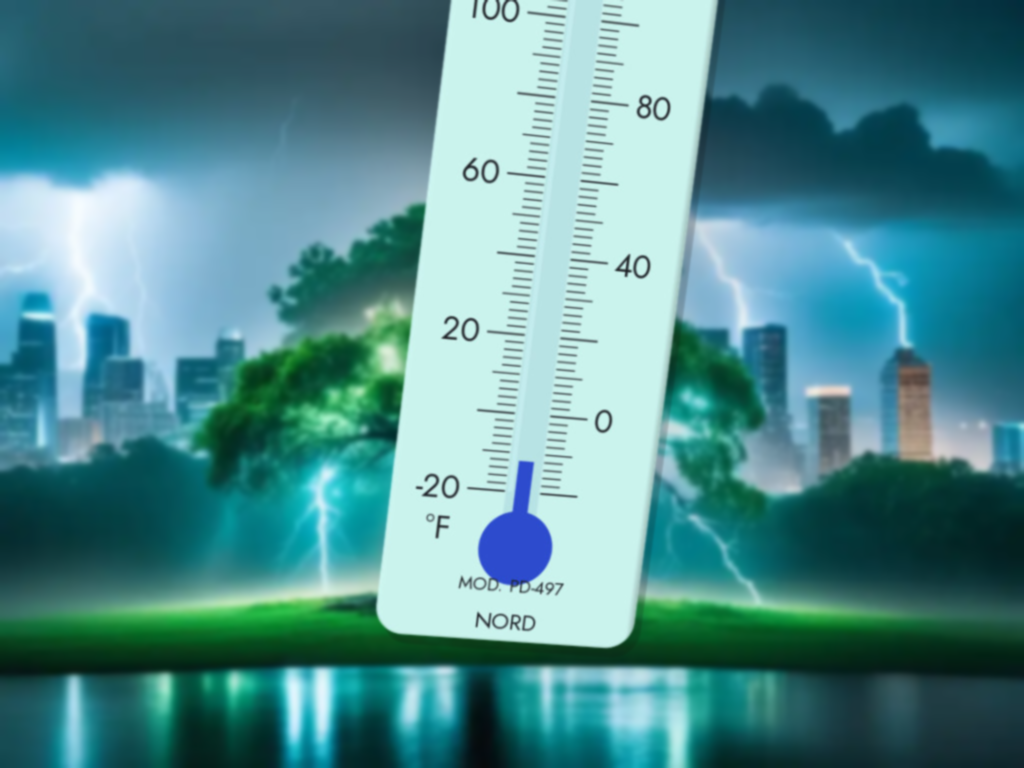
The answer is -12 °F
